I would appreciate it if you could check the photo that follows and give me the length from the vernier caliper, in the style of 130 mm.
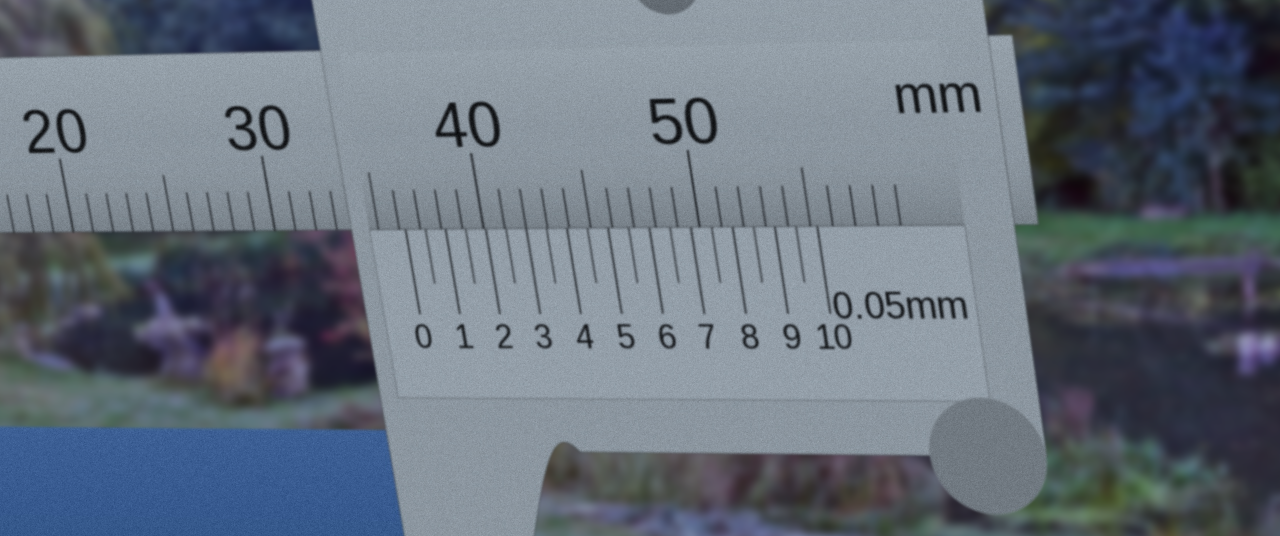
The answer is 36.3 mm
